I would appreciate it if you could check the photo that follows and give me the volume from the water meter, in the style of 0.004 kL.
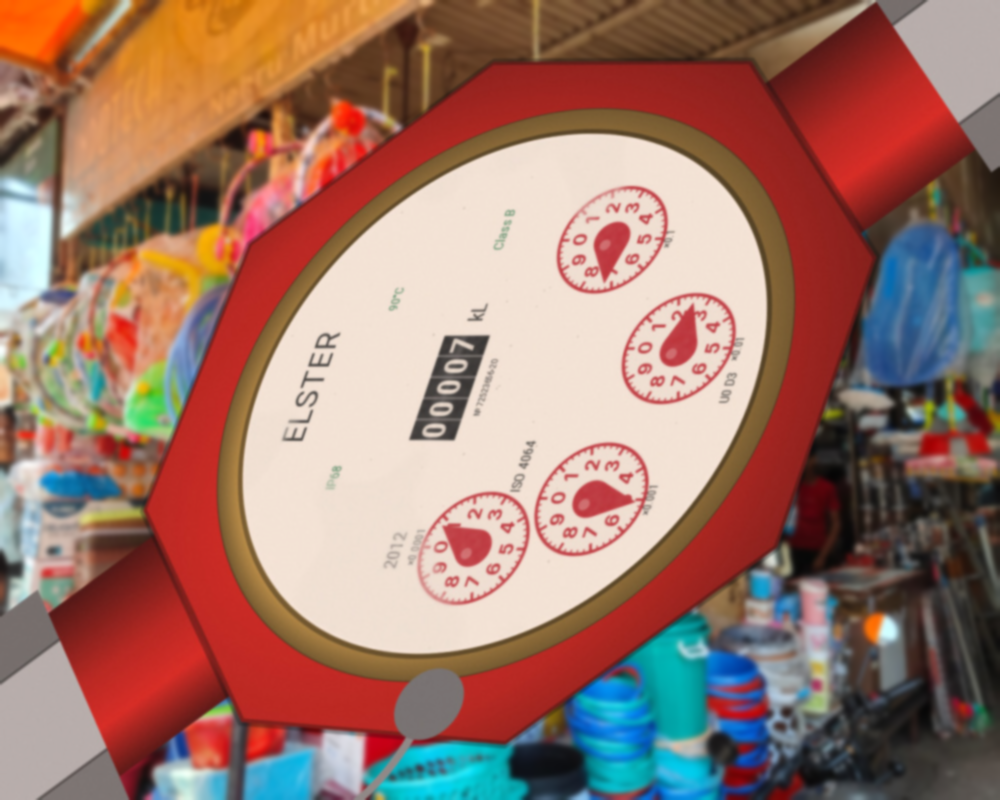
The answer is 7.7250 kL
